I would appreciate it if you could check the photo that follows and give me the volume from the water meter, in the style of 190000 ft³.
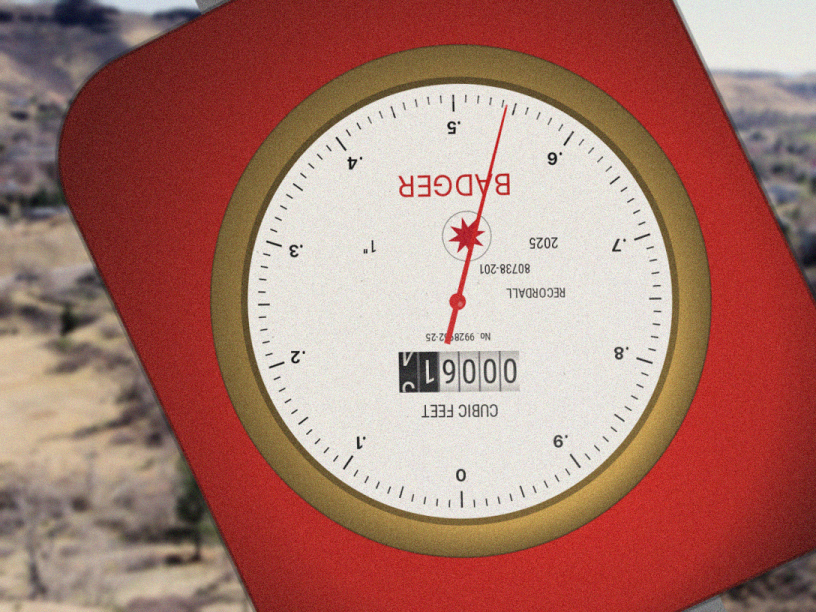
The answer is 613.54 ft³
